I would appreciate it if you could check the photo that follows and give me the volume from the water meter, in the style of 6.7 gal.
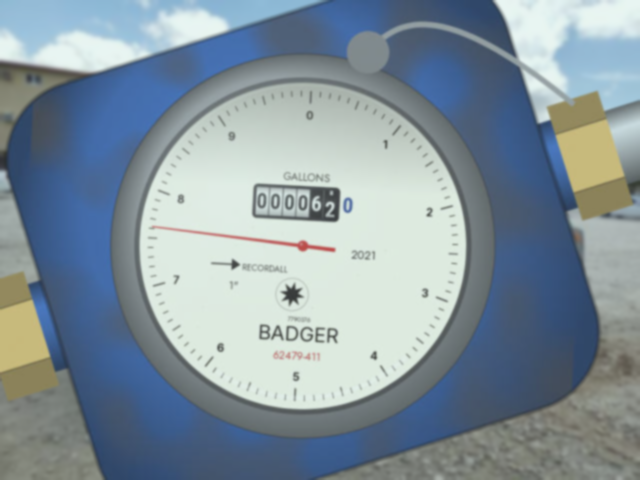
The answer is 617.6 gal
